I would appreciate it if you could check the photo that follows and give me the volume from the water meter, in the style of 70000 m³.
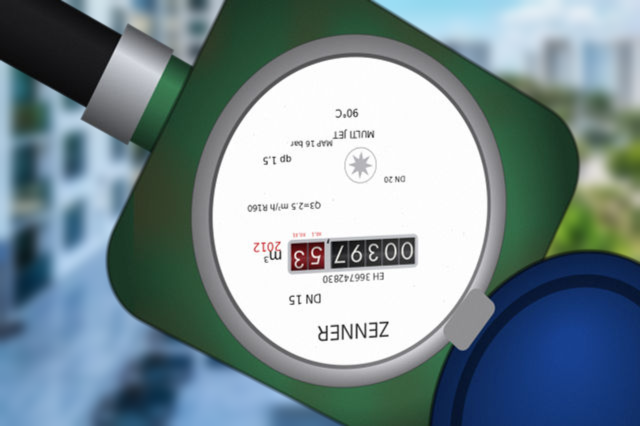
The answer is 397.53 m³
